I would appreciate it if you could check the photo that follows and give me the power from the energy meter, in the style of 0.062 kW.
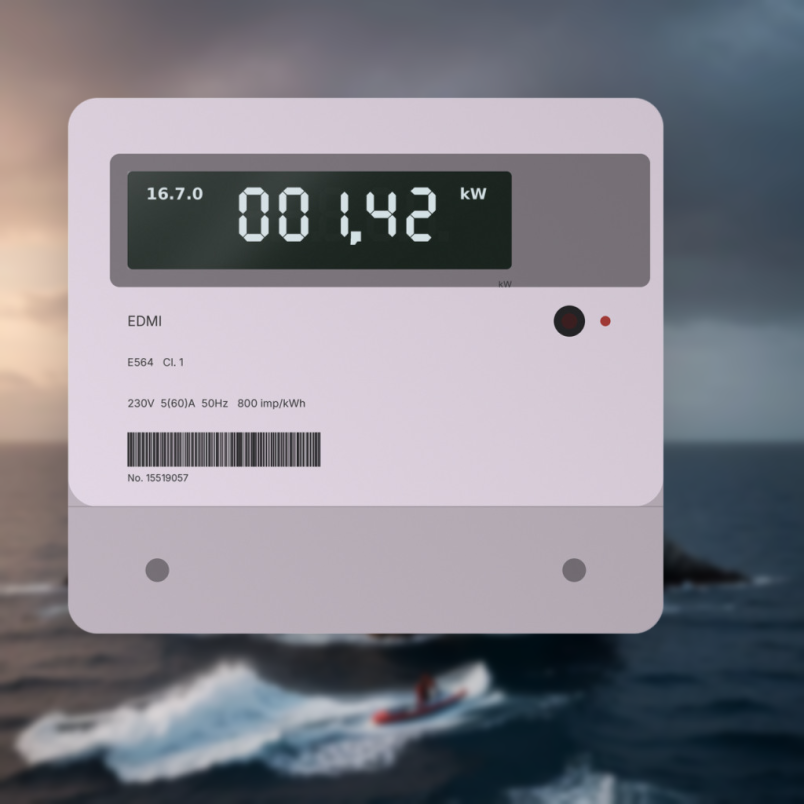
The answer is 1.42 kW
